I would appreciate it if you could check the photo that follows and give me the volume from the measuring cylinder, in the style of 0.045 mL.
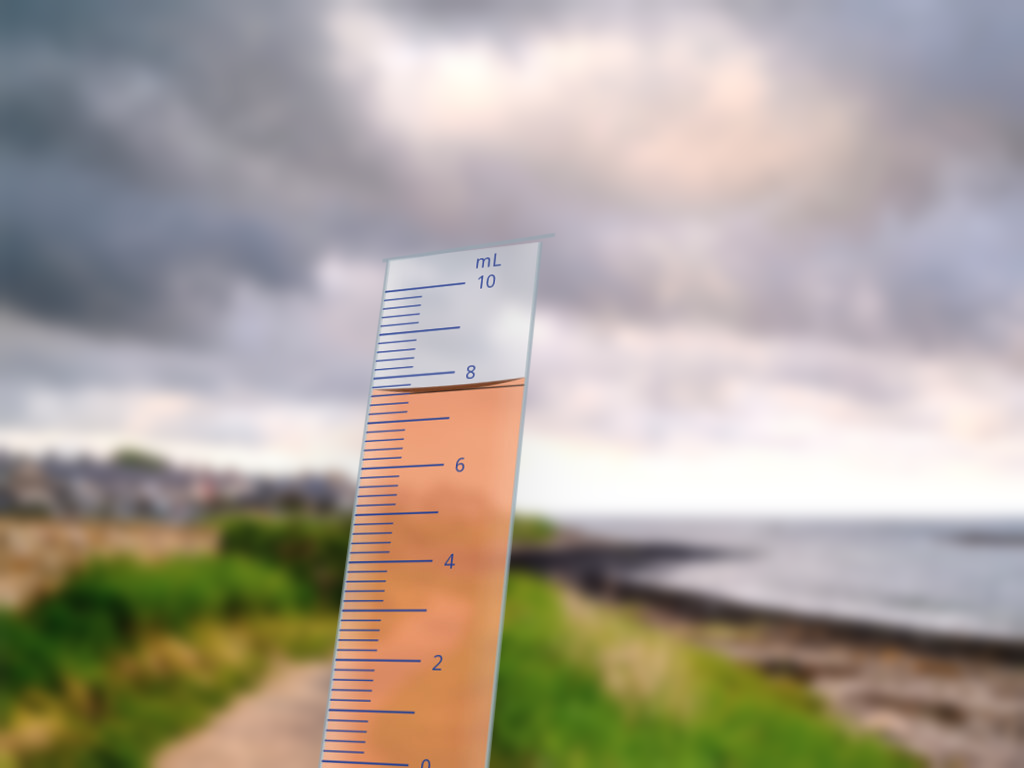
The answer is 7.6 mL
